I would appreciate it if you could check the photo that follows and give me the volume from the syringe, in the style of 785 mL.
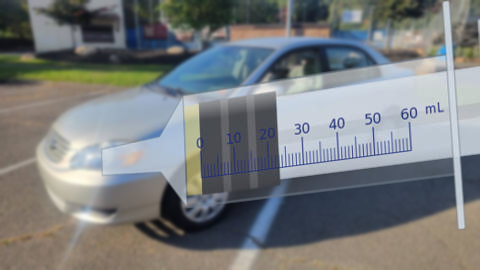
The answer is 0 mL
